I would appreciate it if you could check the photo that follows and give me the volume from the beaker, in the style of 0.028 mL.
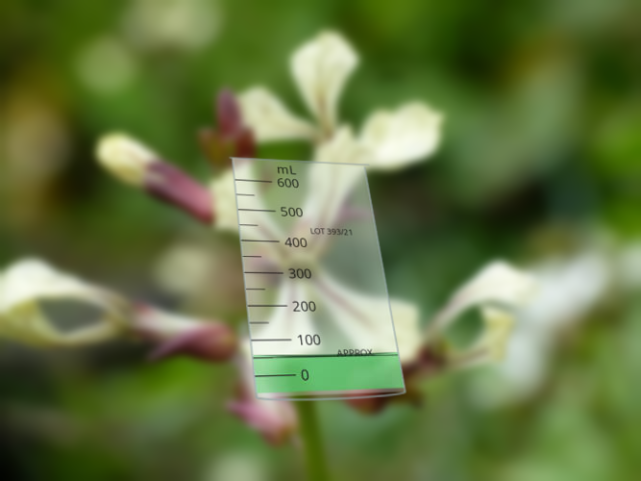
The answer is 50 mL
